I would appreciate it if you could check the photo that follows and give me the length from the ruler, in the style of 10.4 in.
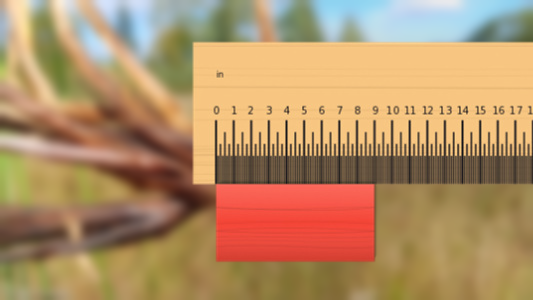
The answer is 9 in
